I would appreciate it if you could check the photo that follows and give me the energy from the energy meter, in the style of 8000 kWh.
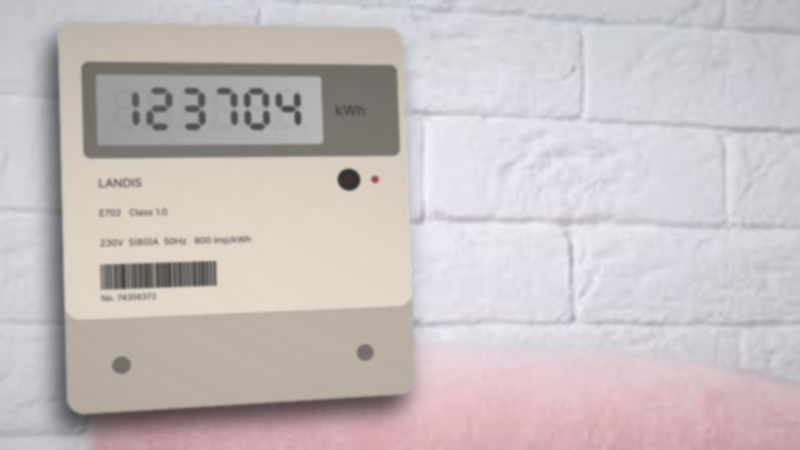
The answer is 123704 kWh
